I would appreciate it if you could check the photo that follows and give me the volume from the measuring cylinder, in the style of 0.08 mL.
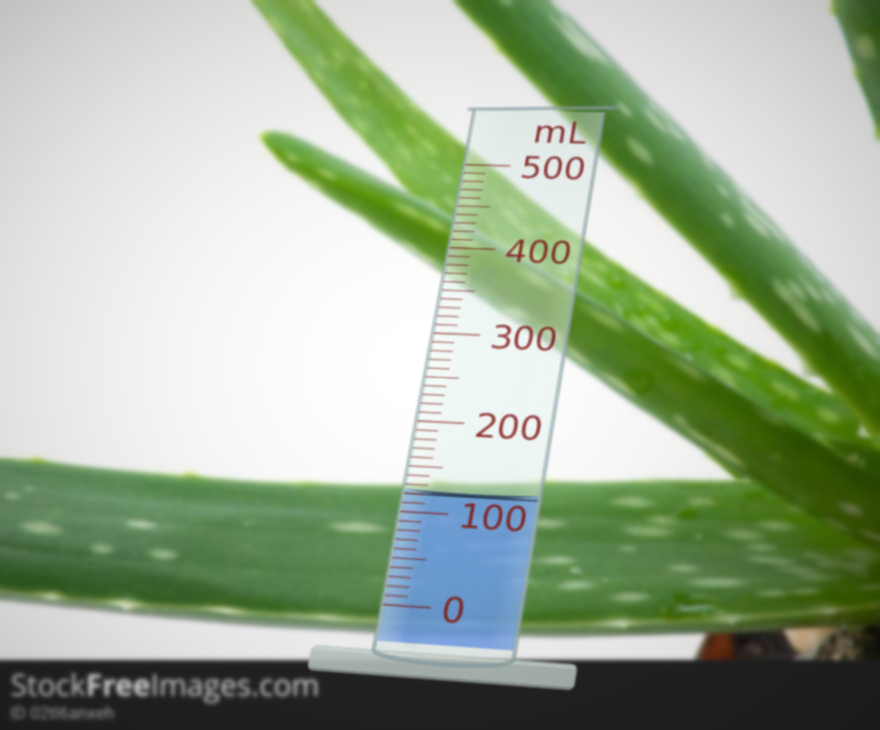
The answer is 120 mL
